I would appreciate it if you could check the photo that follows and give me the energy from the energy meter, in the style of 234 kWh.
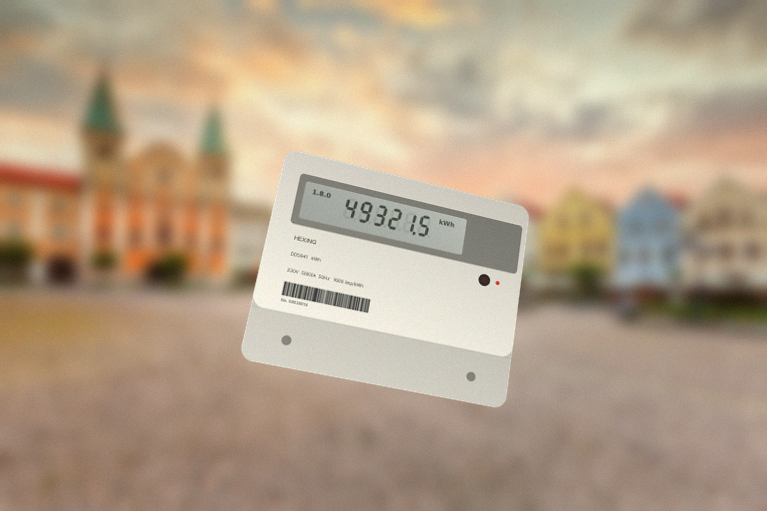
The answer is 49321.5 kWh
